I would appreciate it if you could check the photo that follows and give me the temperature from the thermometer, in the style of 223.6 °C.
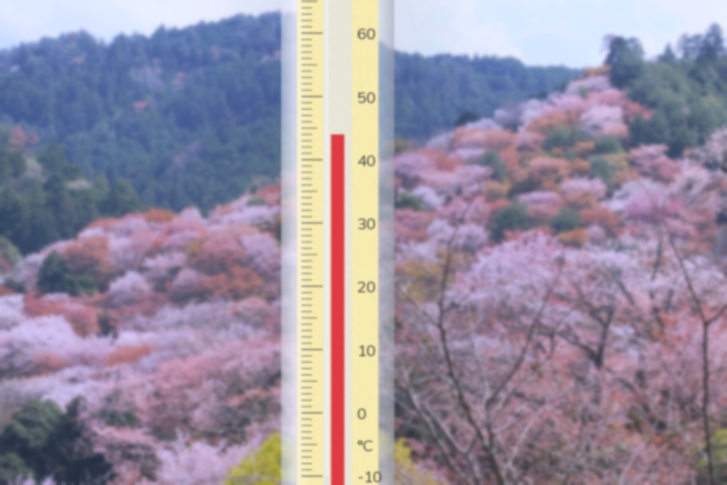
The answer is 44 °C
